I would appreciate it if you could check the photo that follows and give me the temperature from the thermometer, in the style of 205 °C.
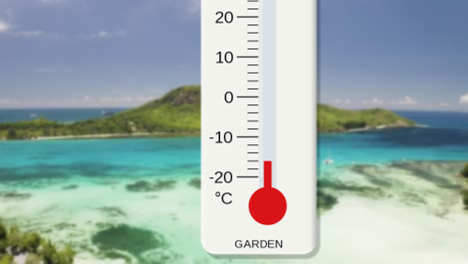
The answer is -16 °C
